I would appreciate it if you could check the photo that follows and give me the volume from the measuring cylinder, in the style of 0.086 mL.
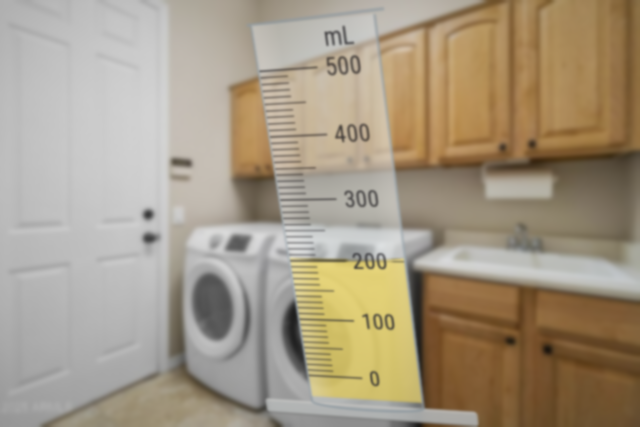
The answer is 200 mL
